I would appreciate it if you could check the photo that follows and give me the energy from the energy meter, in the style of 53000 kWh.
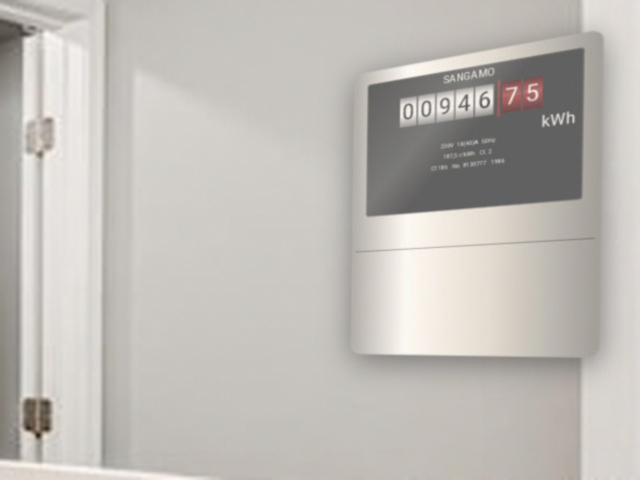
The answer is 946.75 kWh
